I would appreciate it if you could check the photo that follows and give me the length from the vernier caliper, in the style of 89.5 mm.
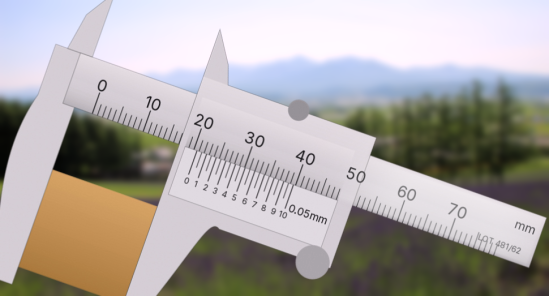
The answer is 20.6 mm
